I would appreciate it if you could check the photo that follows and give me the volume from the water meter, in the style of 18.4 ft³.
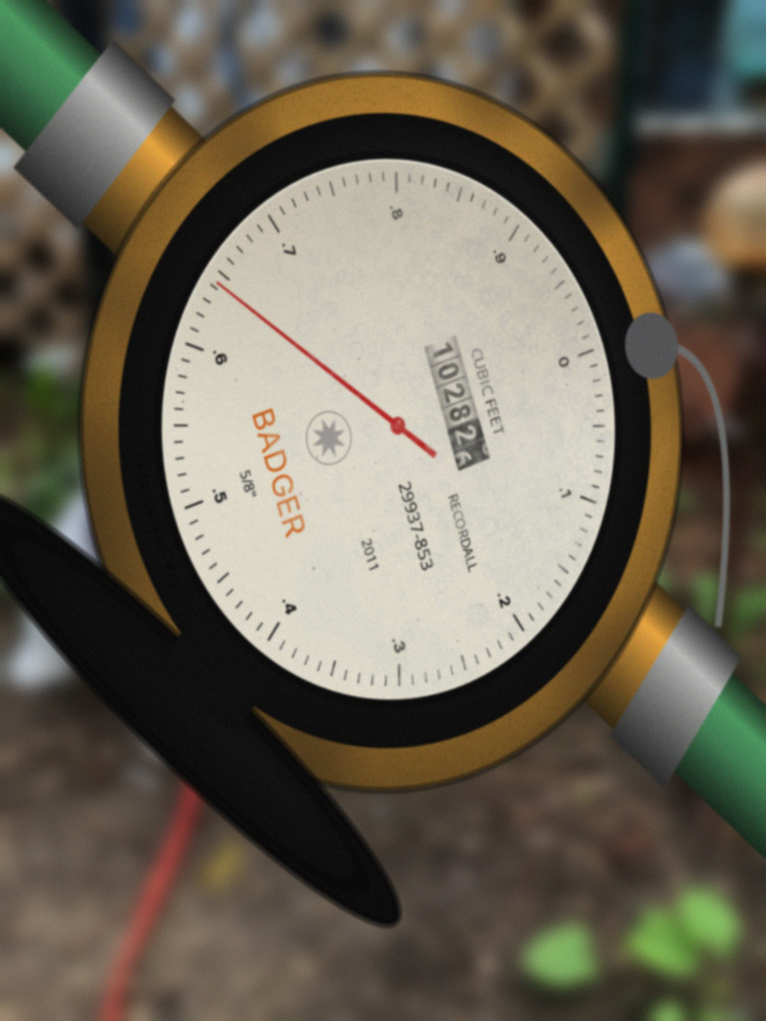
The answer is 102825.64 ft³
